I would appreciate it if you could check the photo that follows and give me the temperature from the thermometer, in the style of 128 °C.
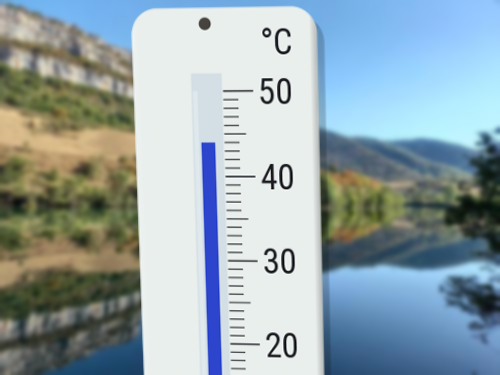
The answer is 44 °C
